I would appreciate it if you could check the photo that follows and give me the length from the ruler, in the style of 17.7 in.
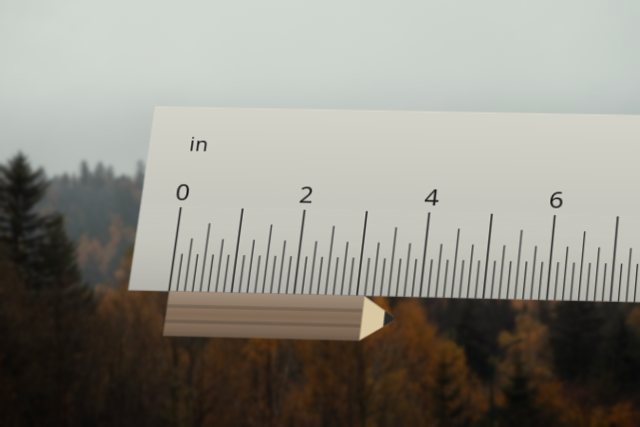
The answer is 3.625 in
